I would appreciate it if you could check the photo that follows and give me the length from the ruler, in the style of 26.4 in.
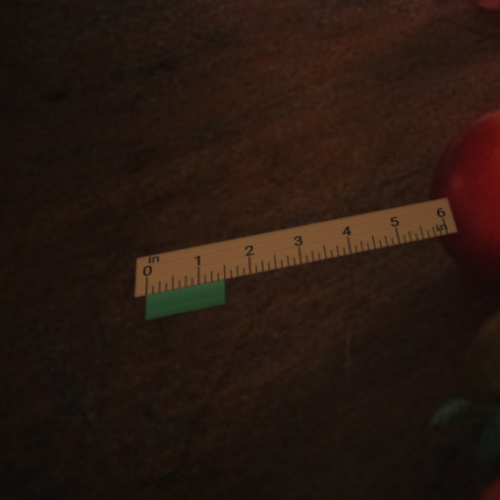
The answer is 1.5 in
